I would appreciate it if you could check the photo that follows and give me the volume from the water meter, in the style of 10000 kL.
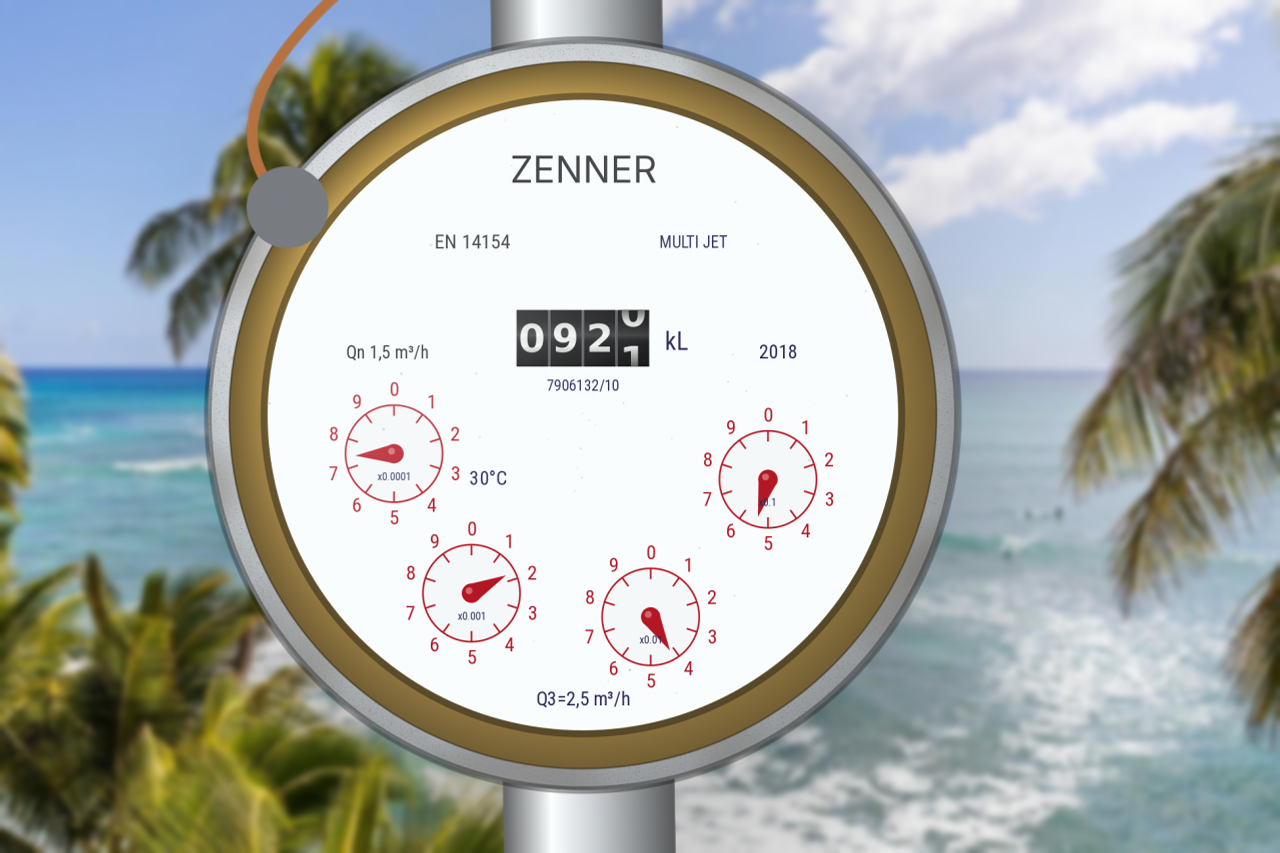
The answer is 920.5417 kL
